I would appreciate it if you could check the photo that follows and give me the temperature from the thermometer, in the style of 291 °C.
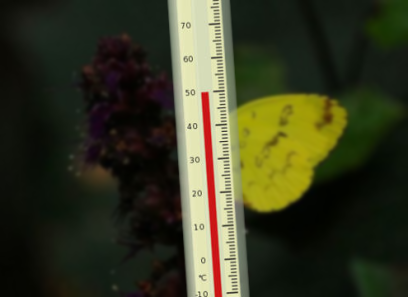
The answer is 50 °C
